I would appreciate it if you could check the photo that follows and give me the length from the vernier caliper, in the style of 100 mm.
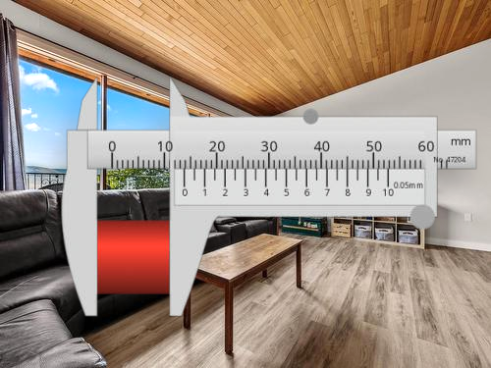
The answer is 13.8 mm
